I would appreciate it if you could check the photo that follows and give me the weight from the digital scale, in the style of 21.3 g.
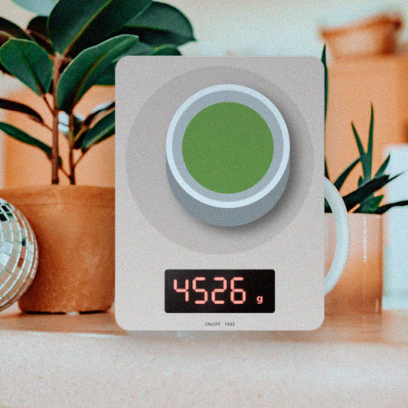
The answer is 4526 g
